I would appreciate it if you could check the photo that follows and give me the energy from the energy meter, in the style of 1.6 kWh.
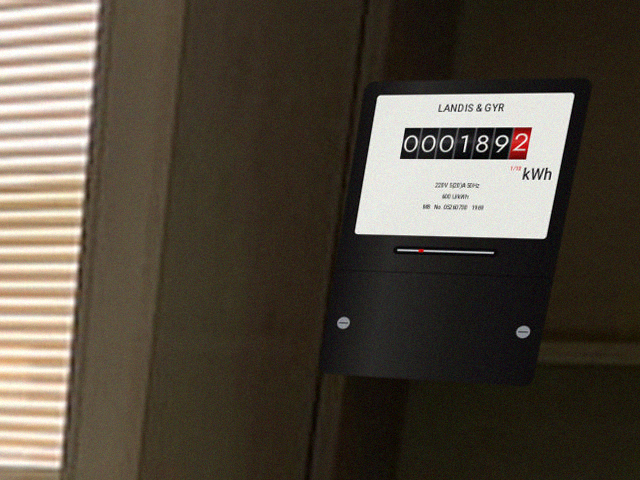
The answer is 189.2 kWh
